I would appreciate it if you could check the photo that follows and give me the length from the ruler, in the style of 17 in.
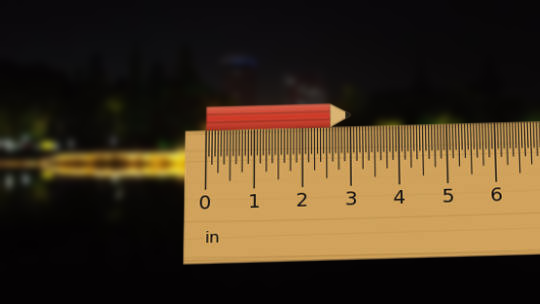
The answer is 3 in
